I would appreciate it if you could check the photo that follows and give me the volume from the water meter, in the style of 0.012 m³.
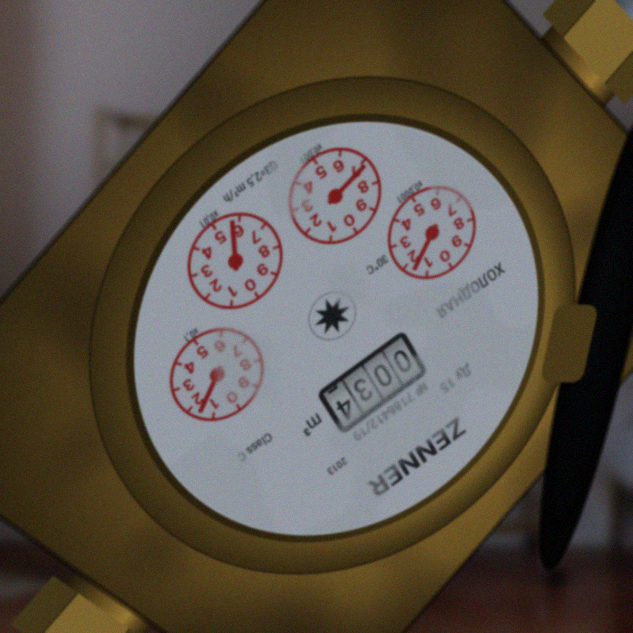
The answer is 34.1571 m³
